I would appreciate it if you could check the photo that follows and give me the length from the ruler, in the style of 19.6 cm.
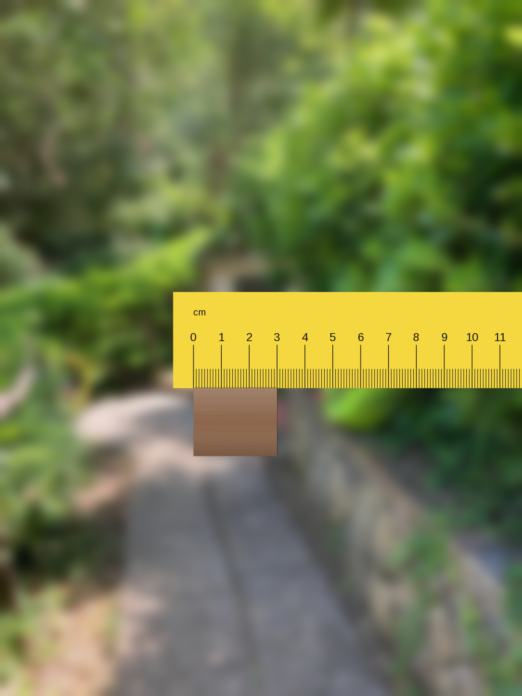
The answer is 3 cm
